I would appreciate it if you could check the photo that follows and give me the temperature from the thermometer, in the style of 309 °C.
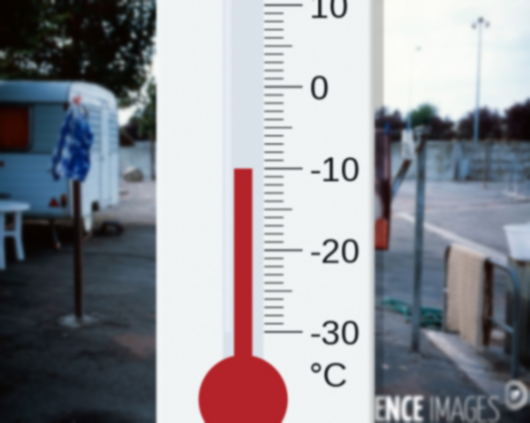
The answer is -10 °C
